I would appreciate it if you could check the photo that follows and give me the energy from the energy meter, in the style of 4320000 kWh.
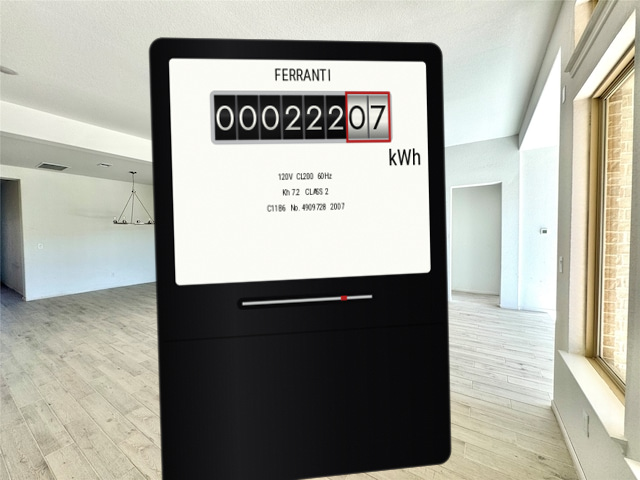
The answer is 222.07 kWh
